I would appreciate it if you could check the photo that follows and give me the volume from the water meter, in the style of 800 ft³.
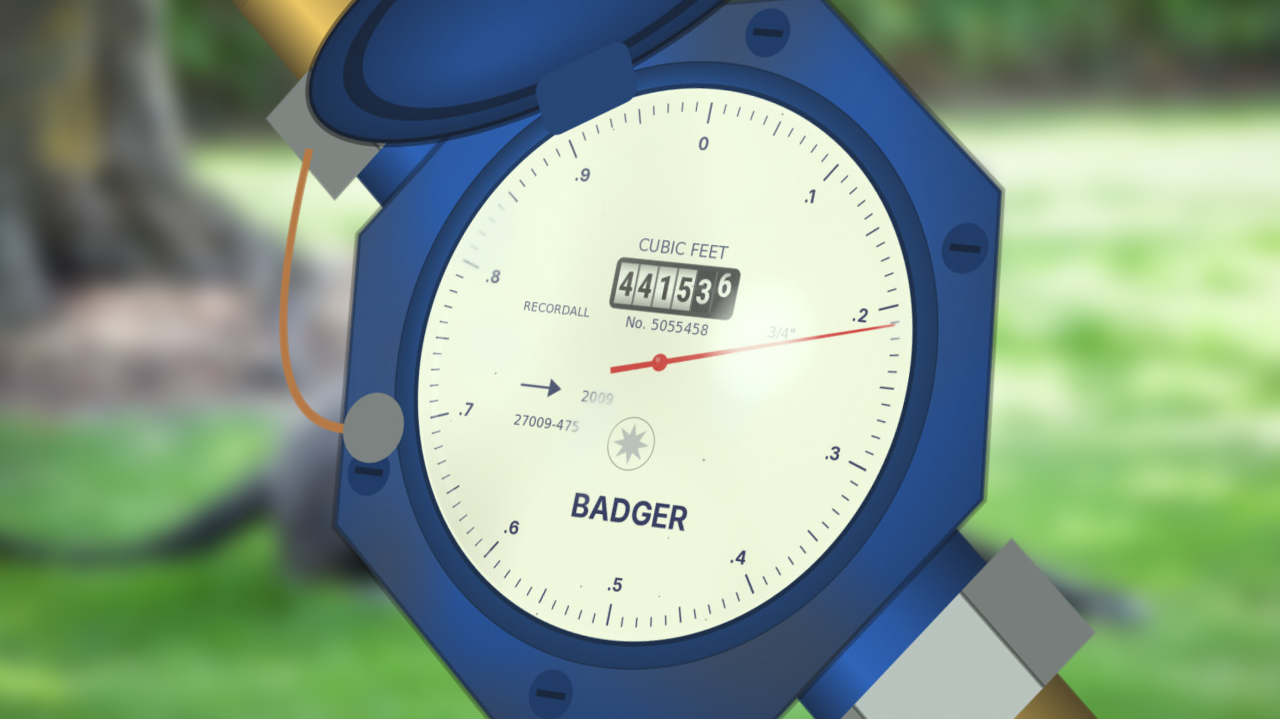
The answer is 441536.21 ft³
